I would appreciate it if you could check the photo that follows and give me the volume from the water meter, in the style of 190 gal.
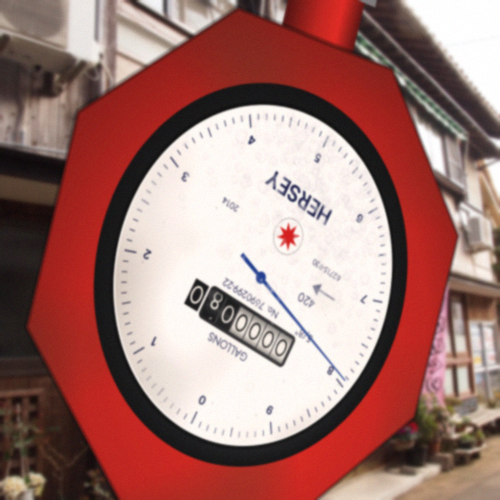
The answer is 77.9 gal
